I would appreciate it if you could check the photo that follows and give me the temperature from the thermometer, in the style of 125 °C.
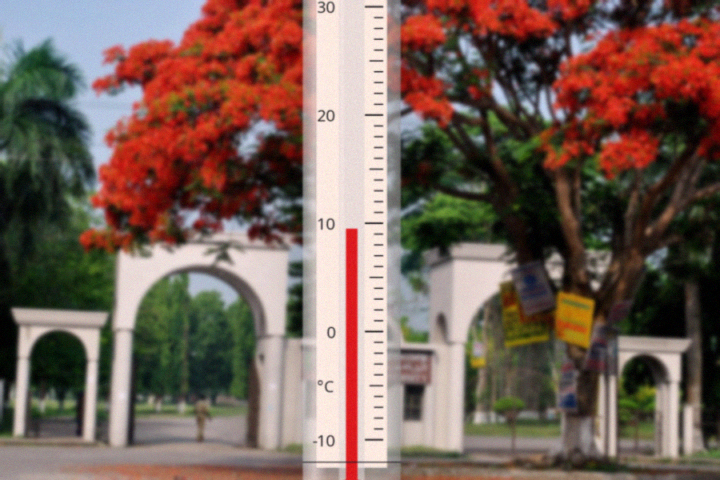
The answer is 9.5 °C
